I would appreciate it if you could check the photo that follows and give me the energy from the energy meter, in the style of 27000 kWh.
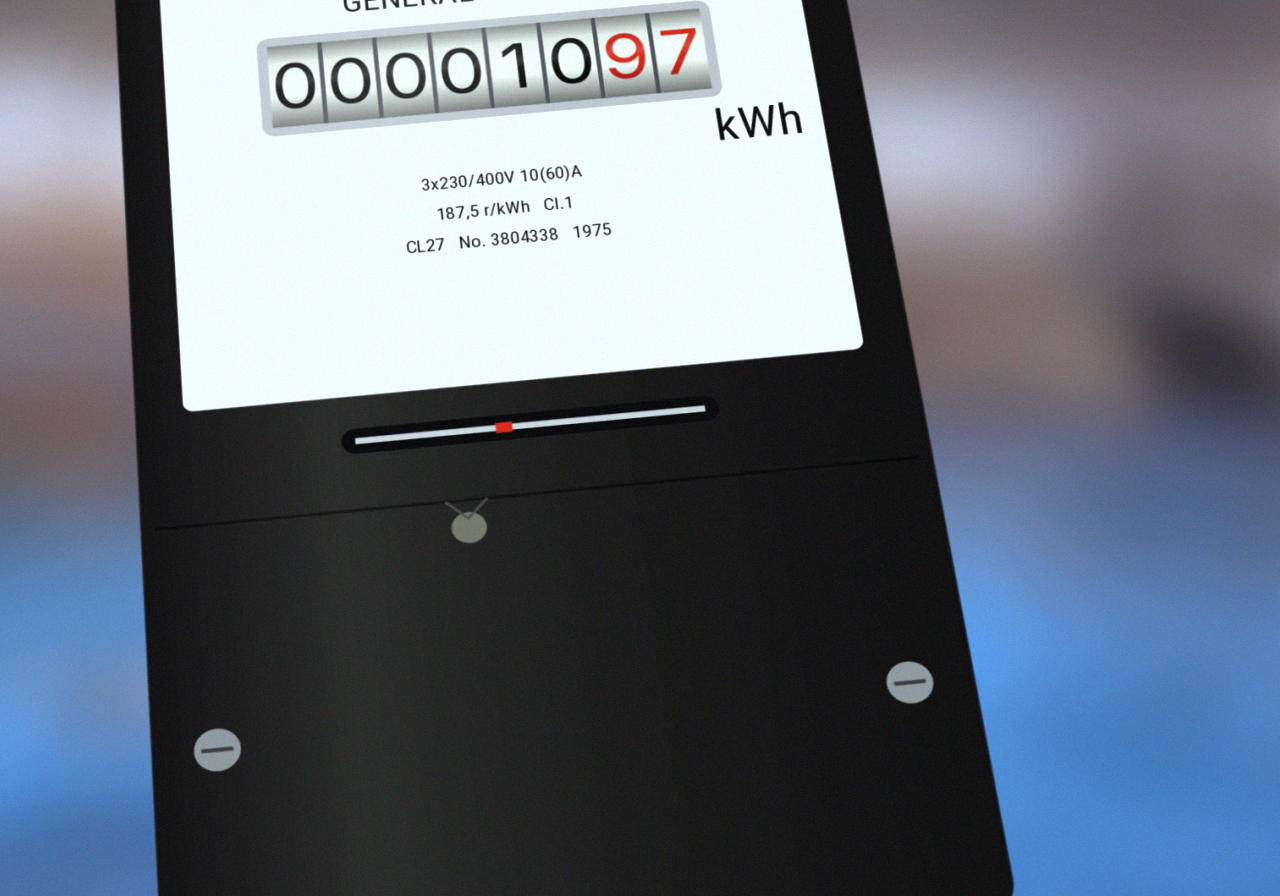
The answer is 10.97 kWh
